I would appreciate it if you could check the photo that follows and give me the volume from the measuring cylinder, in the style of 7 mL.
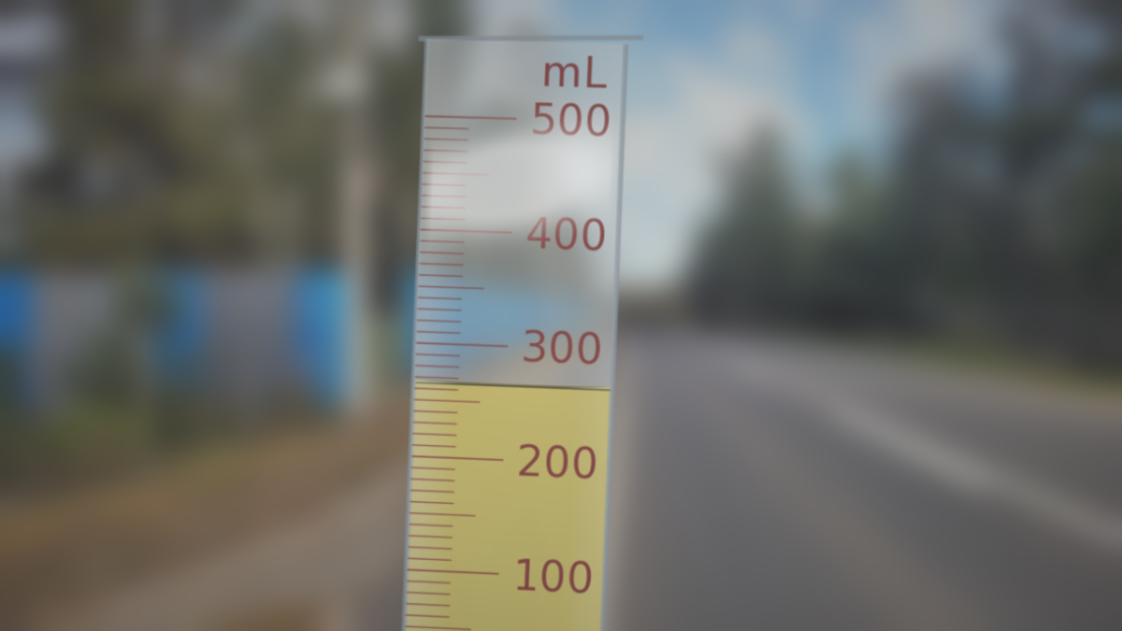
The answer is 265 mL
